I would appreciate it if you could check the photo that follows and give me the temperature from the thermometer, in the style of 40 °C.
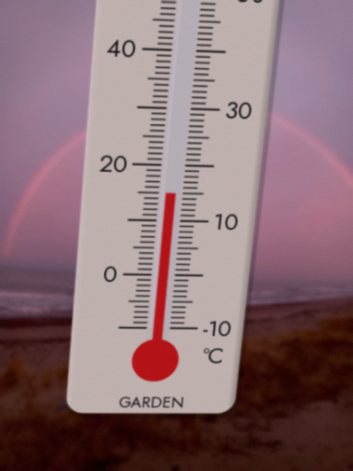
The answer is 15 °C
